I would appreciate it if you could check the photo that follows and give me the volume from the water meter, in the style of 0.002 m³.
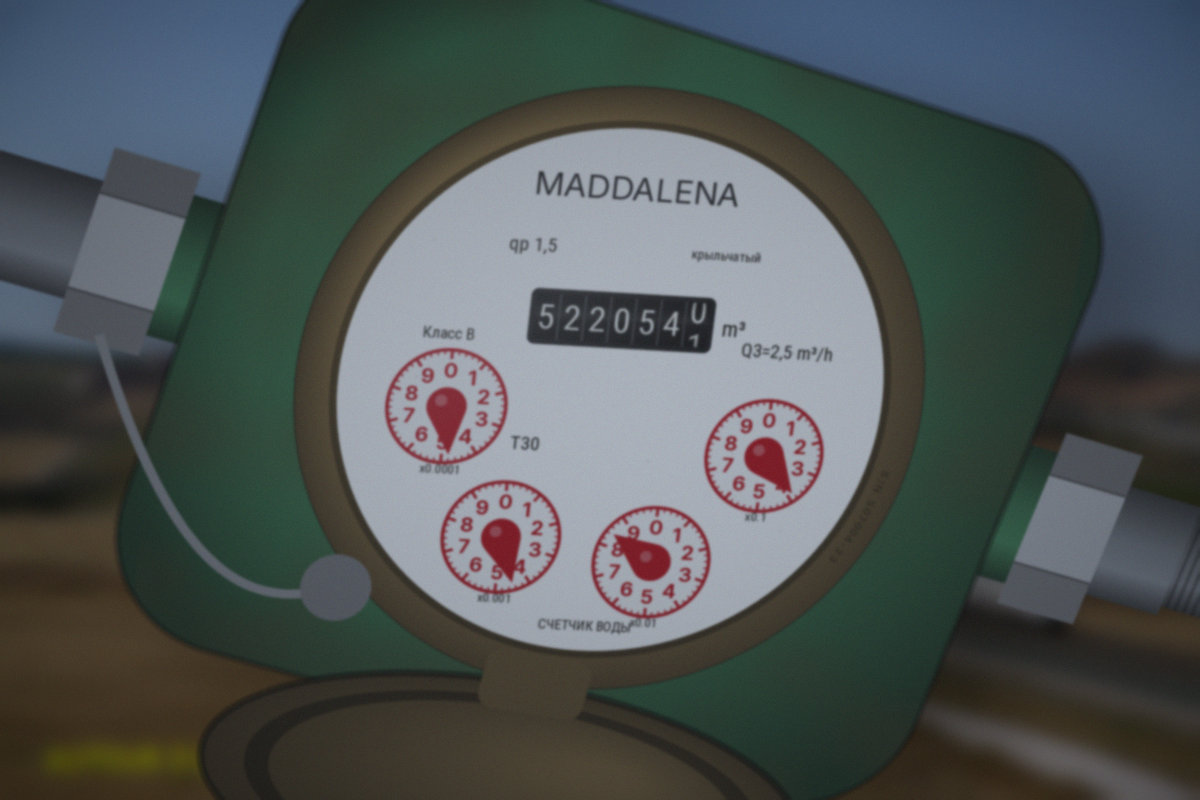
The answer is 5220540.3844 m³
